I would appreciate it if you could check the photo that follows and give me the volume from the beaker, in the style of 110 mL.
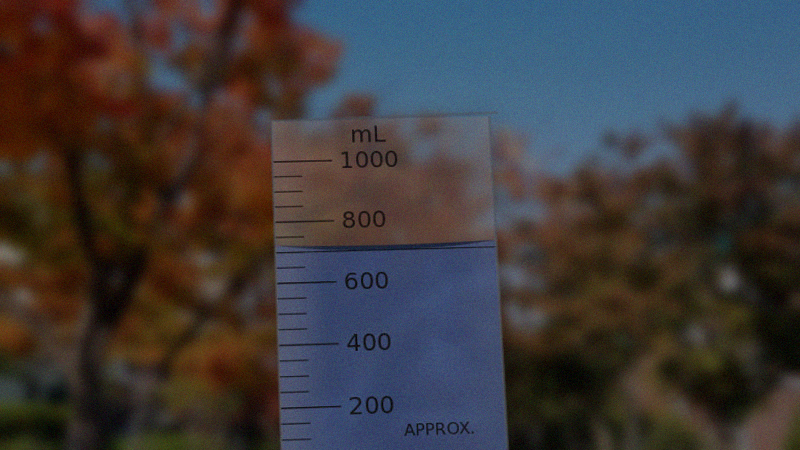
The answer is 700 mL
